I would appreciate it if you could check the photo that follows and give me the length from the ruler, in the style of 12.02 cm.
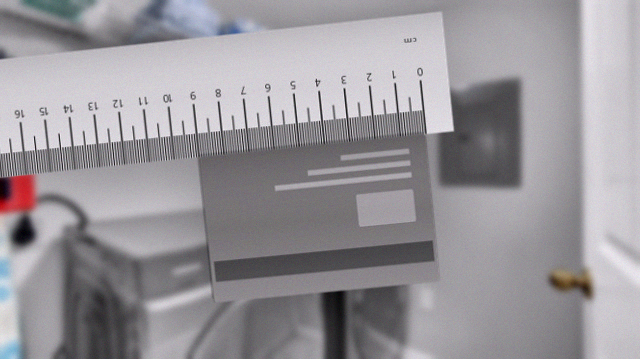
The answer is 9 cm
